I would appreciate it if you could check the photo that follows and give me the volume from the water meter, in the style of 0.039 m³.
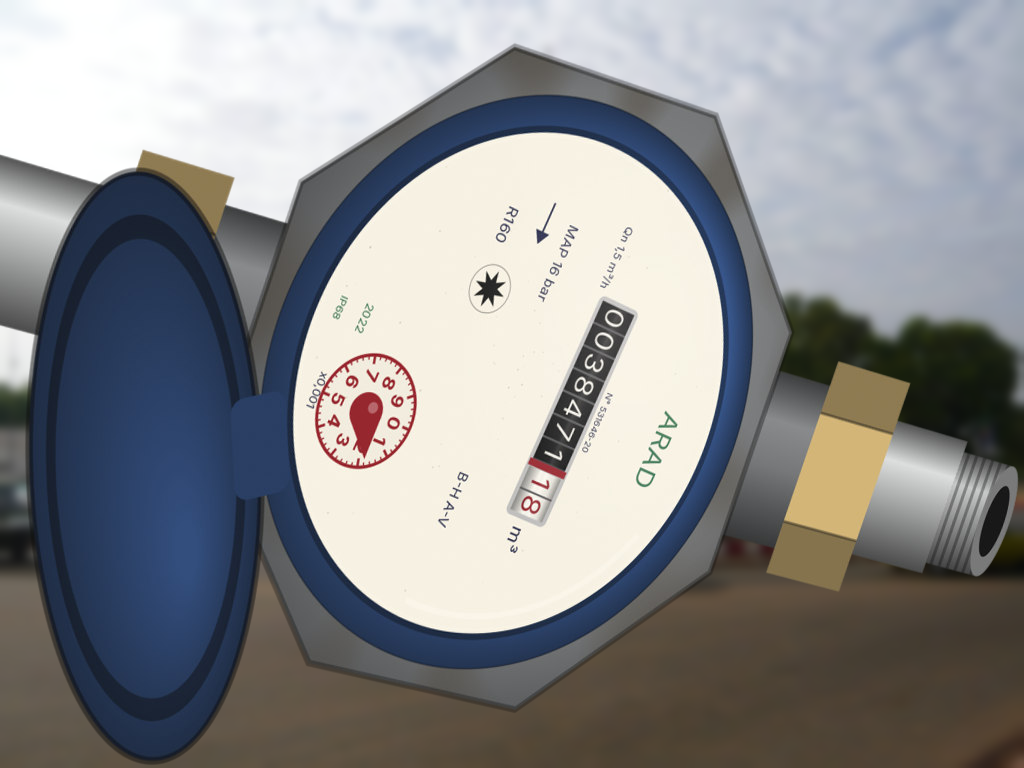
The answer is 38471.181 m³
